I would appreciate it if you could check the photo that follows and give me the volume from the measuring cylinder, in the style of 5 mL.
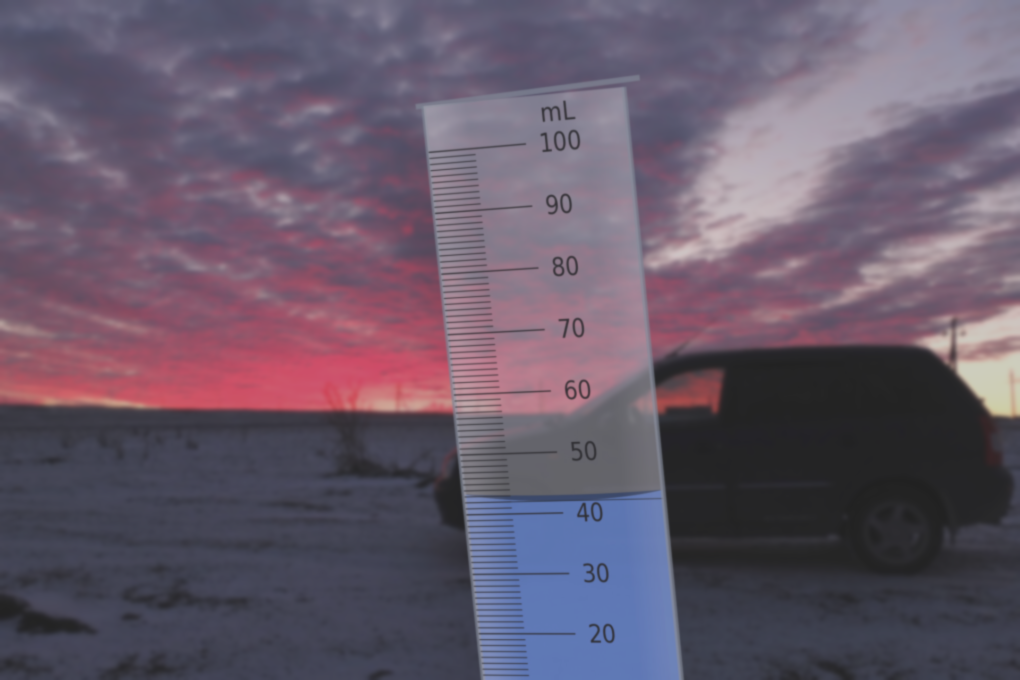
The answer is 42 mL
